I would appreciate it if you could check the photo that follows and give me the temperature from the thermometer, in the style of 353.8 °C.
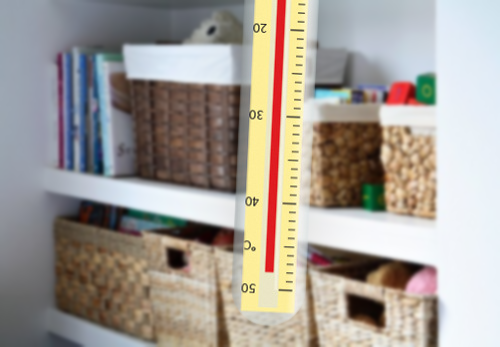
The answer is 48 °C
